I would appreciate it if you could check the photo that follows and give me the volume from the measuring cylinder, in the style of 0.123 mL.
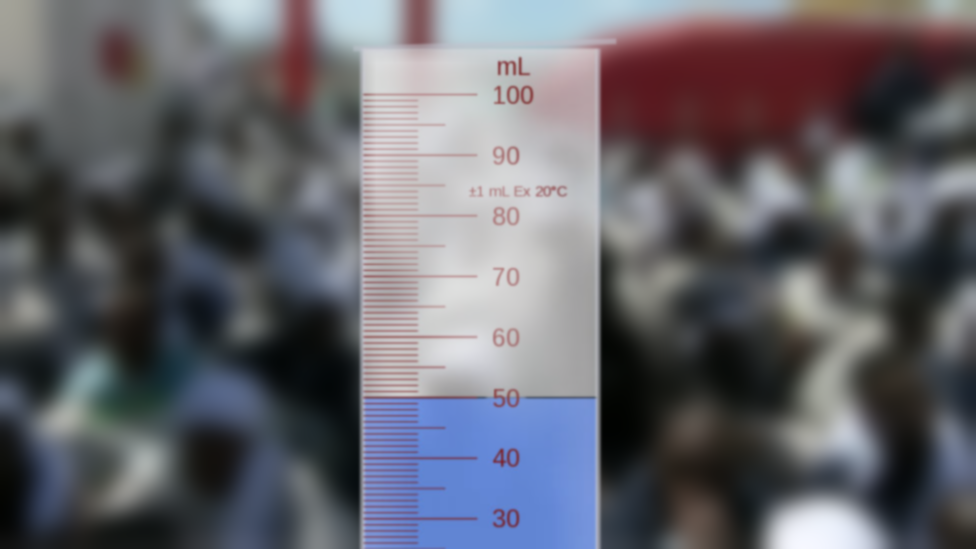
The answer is 50 mL
